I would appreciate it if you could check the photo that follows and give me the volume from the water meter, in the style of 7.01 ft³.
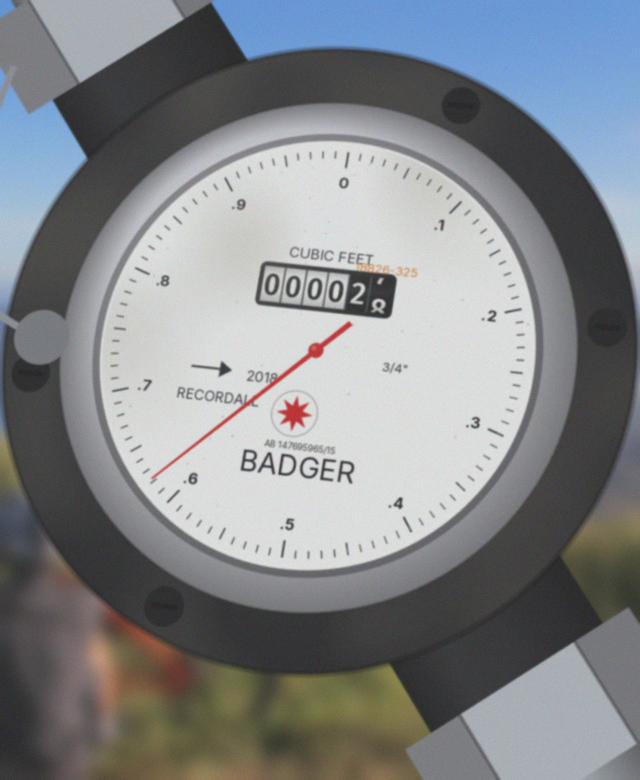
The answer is 27.62 ft³
